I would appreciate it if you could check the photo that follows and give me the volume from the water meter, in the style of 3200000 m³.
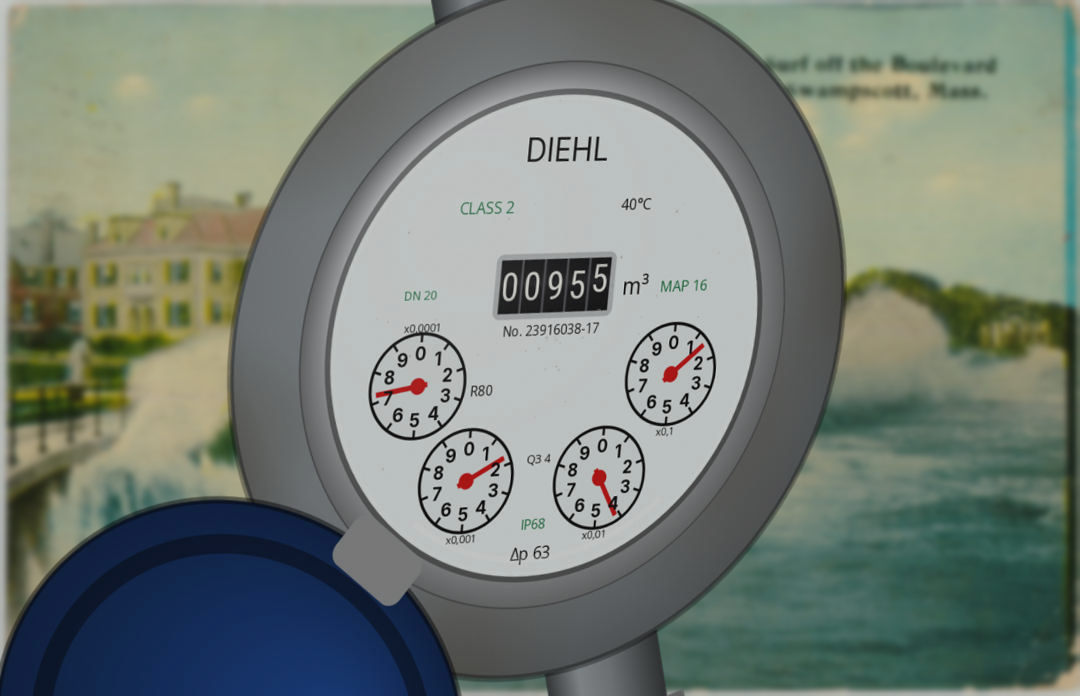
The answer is 955.1417 m³
